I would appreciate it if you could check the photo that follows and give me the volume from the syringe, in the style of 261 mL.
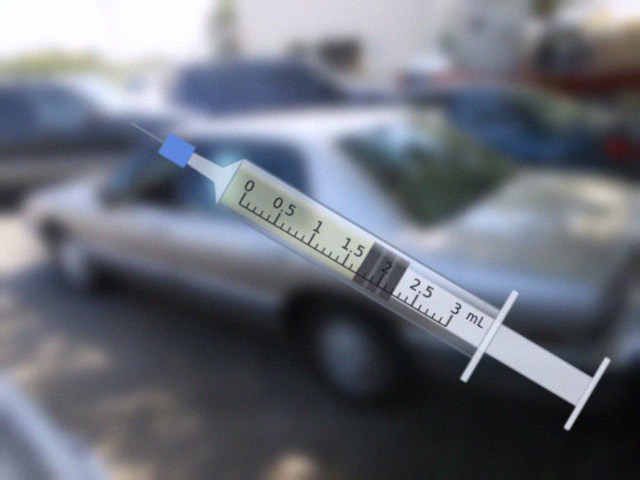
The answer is 1.7 mL
